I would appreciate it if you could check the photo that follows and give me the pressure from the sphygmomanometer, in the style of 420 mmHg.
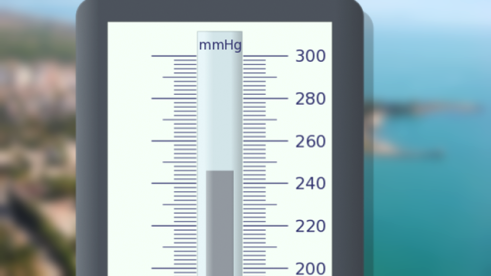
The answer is 246 mmHg
